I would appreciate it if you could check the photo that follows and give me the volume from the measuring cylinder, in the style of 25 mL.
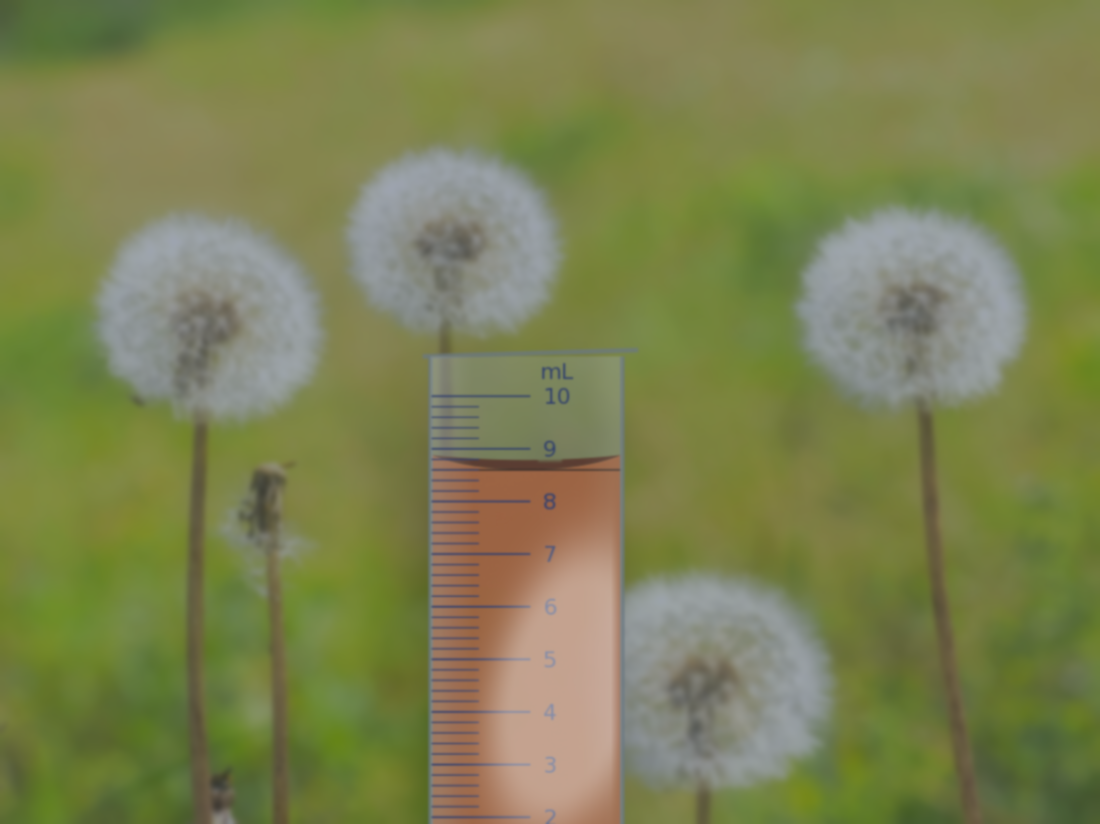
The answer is 8.6 mL
